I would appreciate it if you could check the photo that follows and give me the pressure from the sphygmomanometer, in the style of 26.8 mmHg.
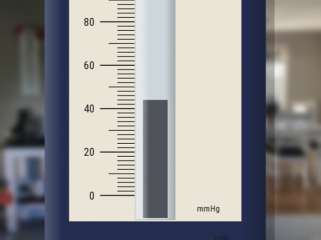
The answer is 44 mmHg
